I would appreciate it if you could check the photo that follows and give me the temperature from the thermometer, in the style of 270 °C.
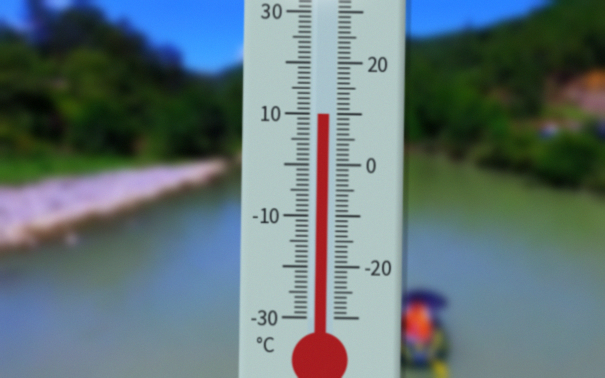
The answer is 10 °C
